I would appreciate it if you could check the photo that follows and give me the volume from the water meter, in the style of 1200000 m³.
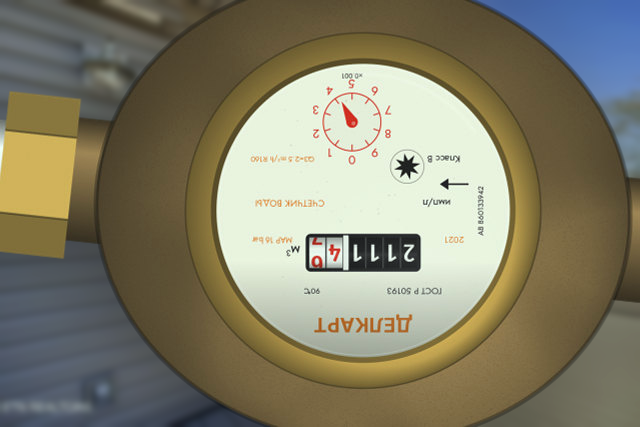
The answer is 2111.464 m³
